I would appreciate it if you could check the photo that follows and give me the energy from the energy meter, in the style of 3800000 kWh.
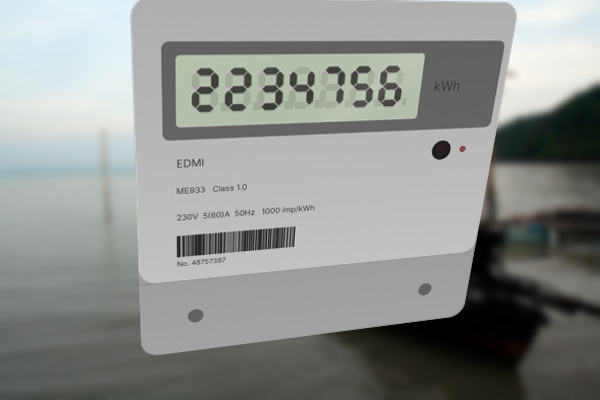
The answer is 2234756 kWh
